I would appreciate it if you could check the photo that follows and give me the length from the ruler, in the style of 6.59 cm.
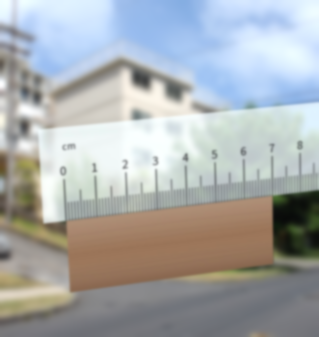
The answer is 7 cm
